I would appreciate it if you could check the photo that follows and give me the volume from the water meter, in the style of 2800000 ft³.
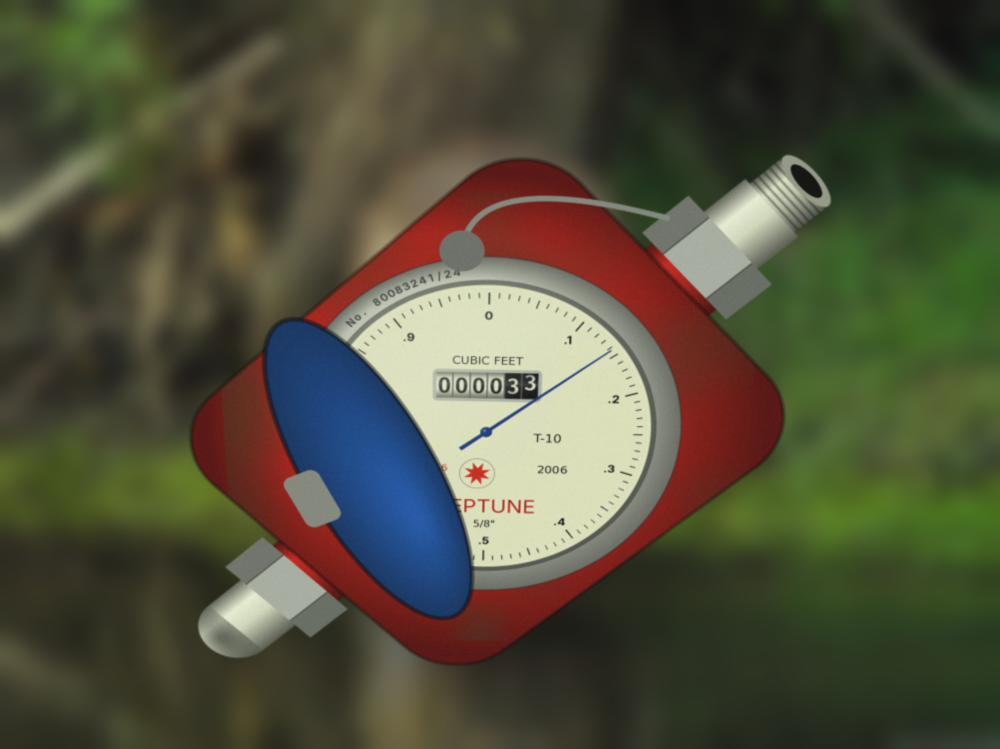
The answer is 33.14 ft³
